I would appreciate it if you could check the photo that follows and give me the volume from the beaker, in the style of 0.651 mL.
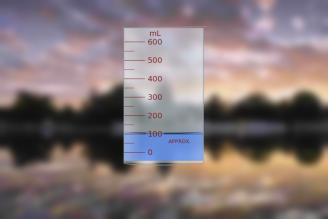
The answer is 100 mL
